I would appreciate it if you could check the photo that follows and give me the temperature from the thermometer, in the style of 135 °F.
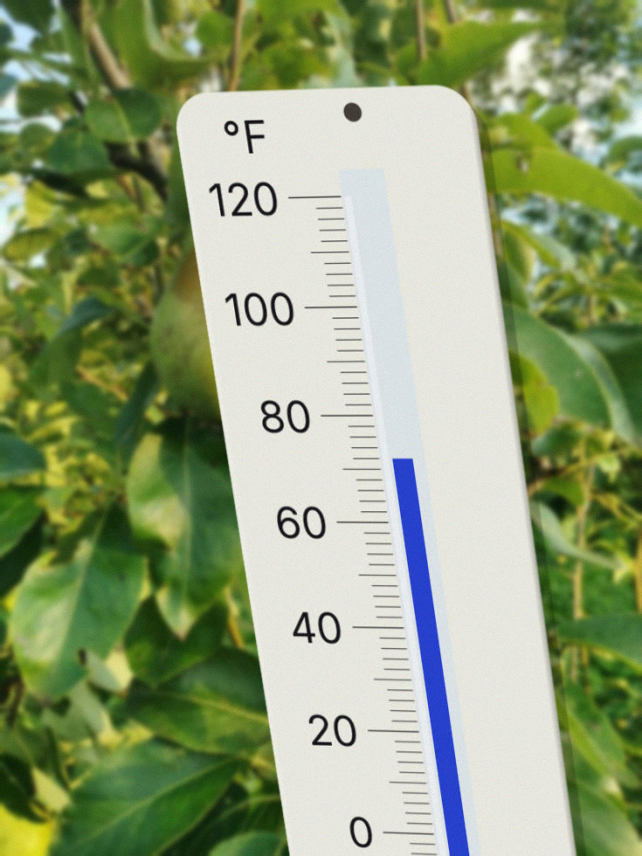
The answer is 72 °F
